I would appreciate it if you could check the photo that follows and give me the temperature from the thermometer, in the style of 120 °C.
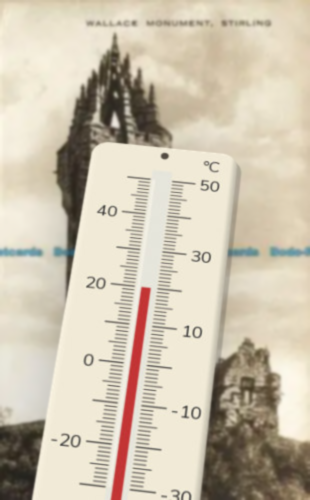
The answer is 20 °C
